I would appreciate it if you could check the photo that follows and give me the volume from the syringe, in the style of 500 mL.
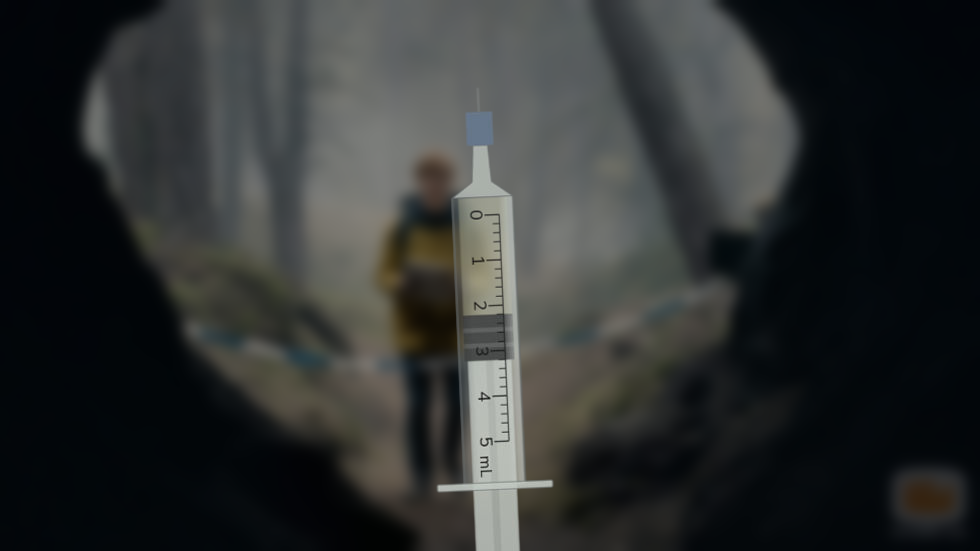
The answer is 2.2 mL
